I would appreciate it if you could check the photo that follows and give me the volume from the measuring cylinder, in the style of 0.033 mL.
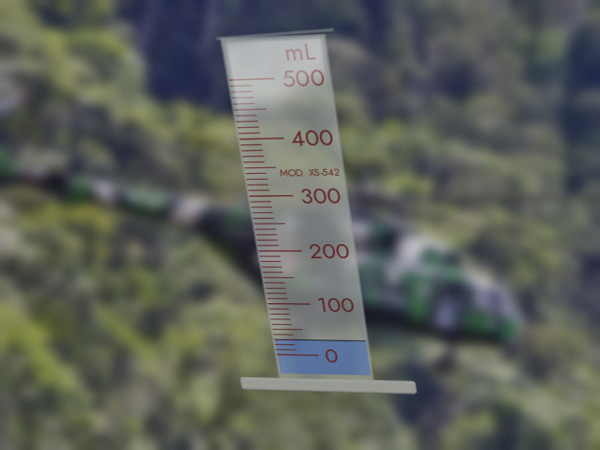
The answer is 30 mL
